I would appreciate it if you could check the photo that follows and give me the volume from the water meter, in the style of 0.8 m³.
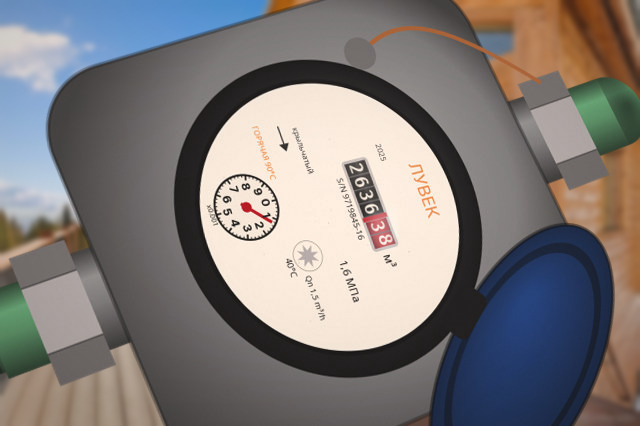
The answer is 2636.381 m³
